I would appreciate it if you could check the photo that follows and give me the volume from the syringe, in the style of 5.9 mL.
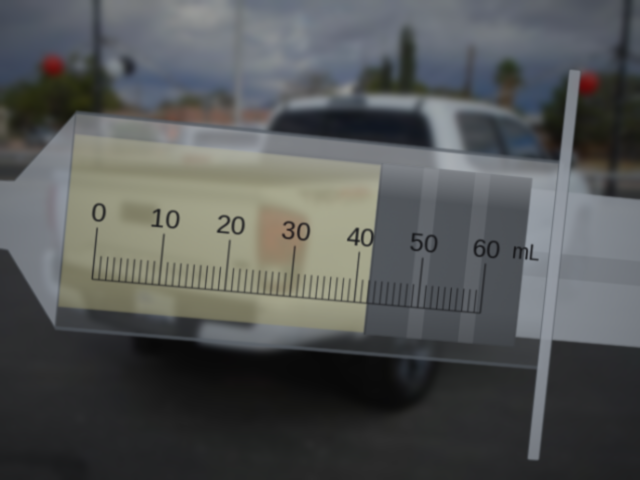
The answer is 42 mL
